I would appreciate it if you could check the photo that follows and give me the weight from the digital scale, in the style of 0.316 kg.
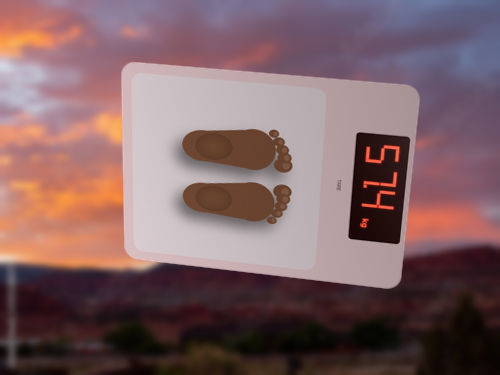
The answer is 57.4 kg
